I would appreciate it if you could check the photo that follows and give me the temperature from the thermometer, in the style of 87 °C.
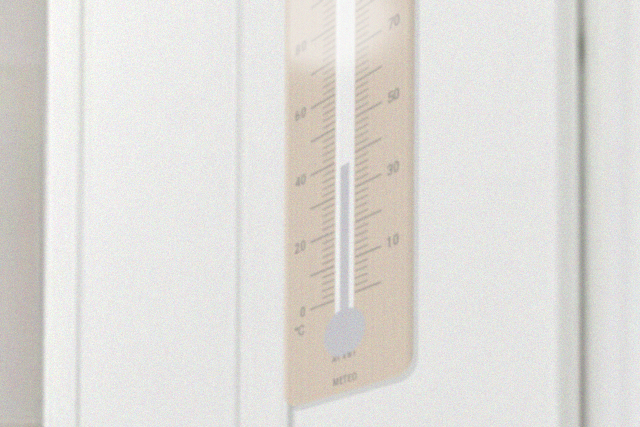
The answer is 38 °C
